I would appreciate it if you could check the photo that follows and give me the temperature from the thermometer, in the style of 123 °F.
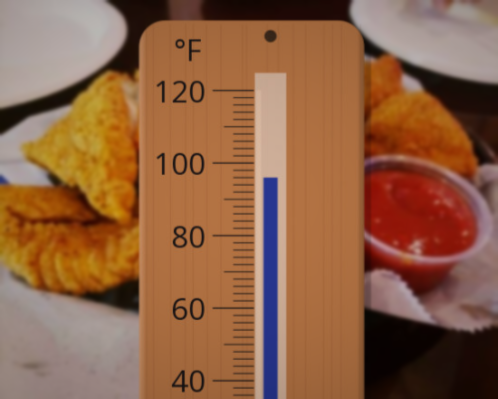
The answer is 96 °F
